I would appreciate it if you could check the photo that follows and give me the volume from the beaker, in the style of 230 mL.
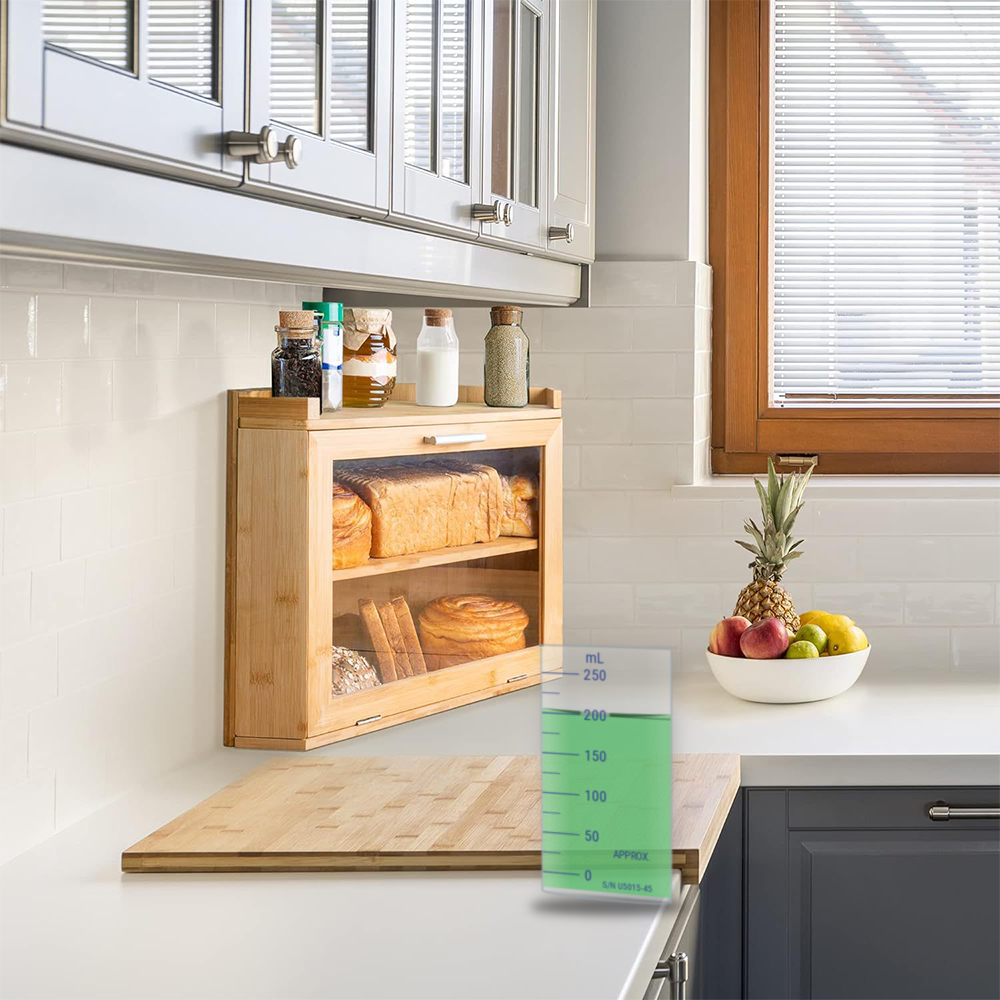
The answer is 200 mL
